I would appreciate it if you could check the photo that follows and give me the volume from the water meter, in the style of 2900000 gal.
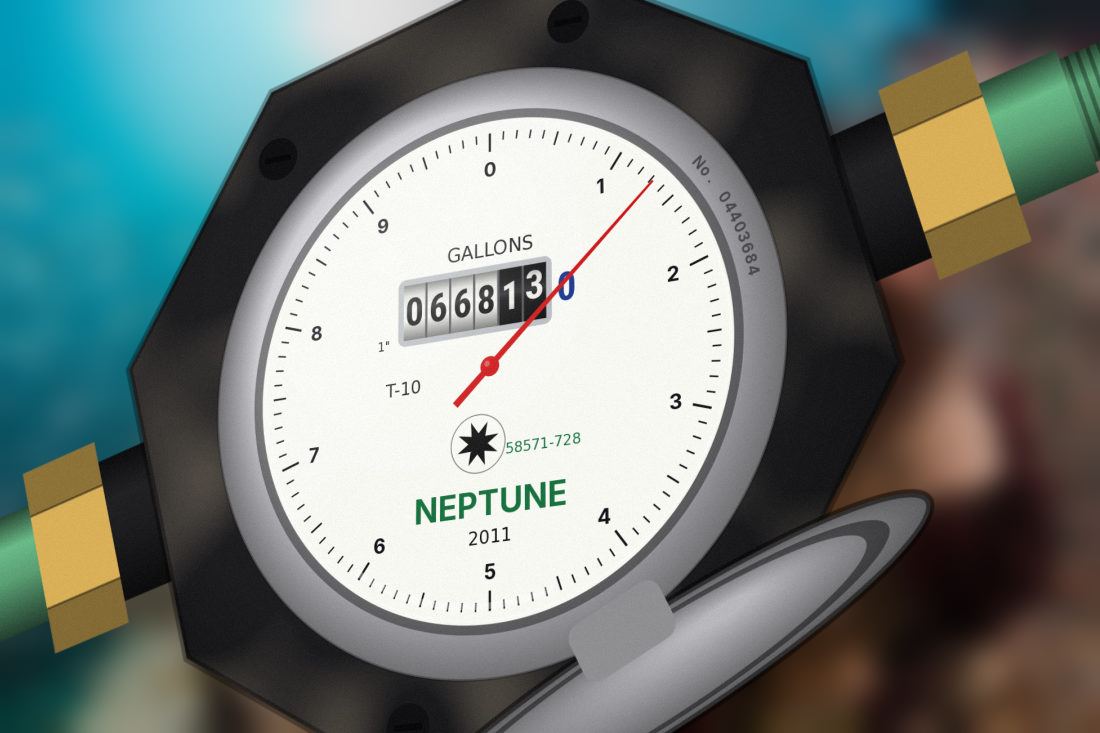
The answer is 668131.3 gal
